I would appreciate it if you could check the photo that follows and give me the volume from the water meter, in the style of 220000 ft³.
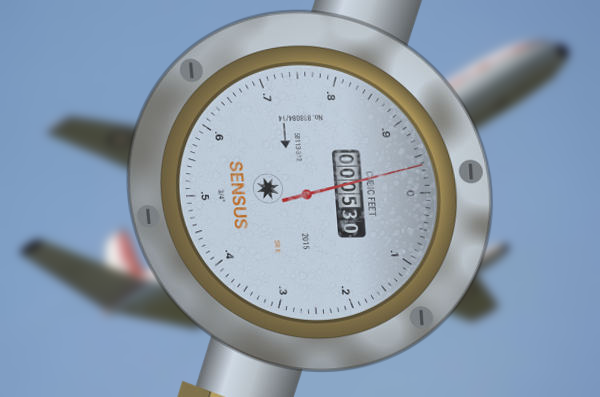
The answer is 529.96 ft³
